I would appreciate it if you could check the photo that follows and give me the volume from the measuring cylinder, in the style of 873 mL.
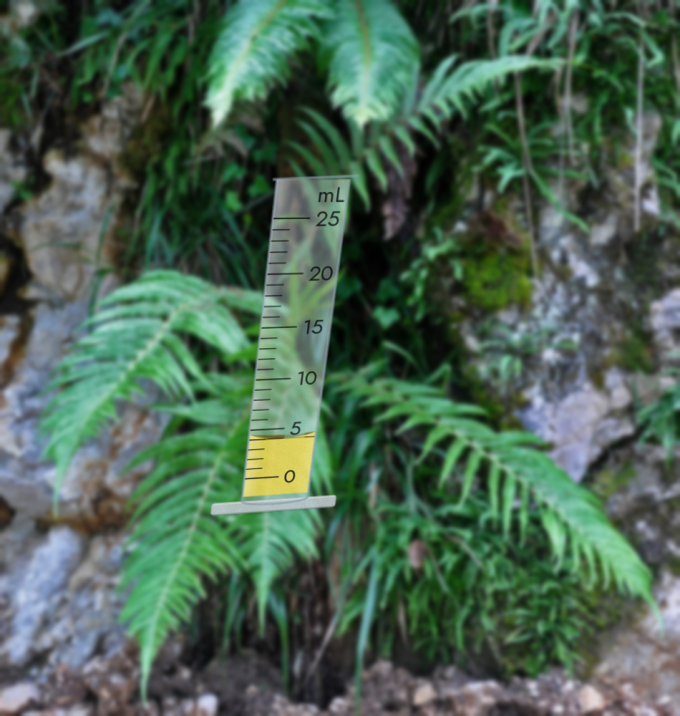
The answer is 4 mL
